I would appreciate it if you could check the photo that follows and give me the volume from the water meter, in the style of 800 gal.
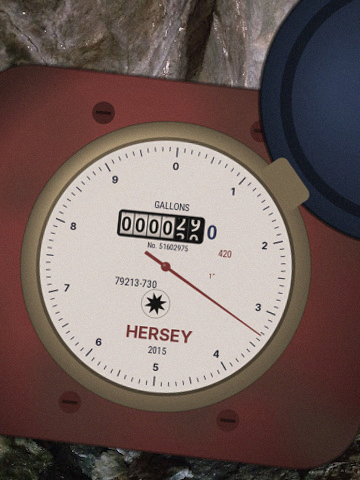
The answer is 293.3 gal
